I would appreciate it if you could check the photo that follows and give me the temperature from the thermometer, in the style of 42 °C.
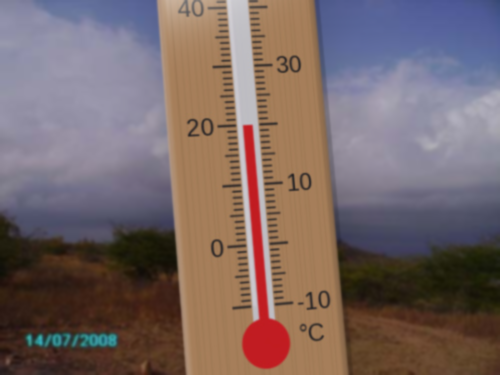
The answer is 20 °C
